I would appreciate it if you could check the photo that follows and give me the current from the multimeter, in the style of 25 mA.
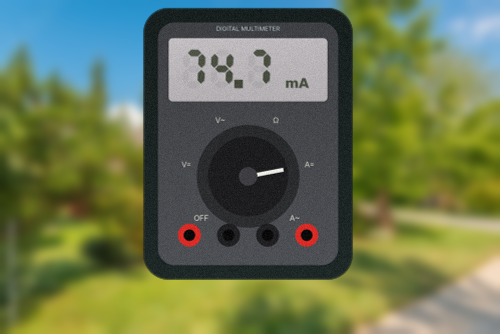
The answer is 74.7 mA
